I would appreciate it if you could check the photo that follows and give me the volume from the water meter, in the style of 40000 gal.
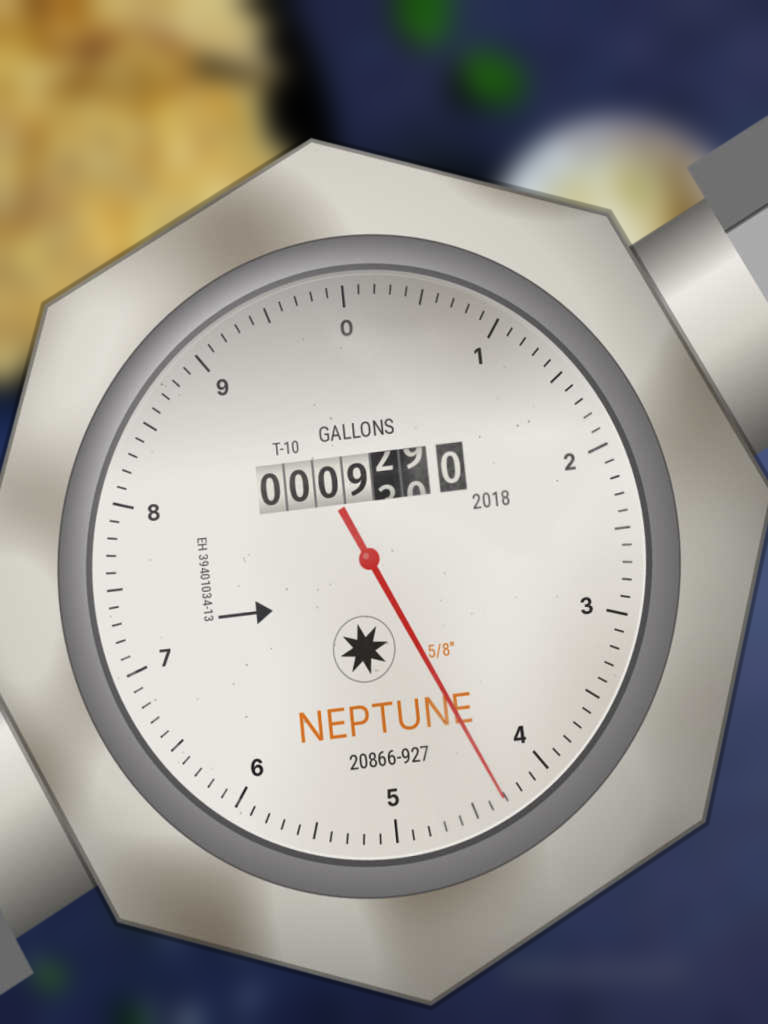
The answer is 9294.3 gal
